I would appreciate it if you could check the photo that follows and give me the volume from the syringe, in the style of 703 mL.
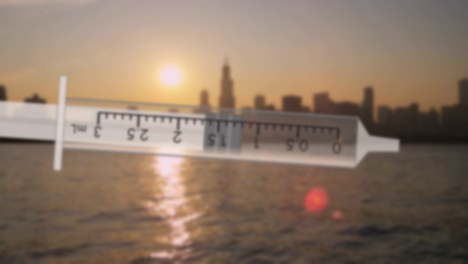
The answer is 1.2 mL
